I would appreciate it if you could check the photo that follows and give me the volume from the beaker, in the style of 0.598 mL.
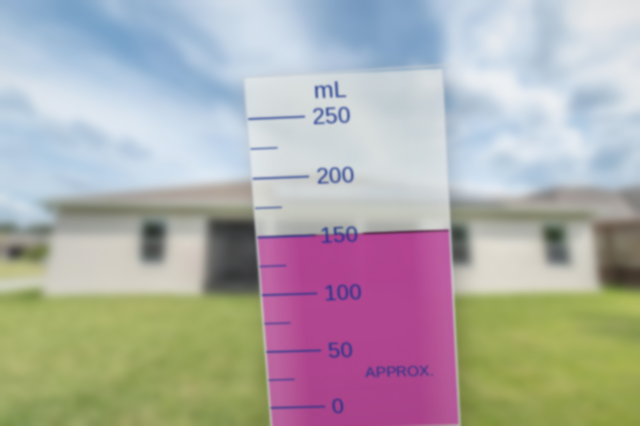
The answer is 150 mL
